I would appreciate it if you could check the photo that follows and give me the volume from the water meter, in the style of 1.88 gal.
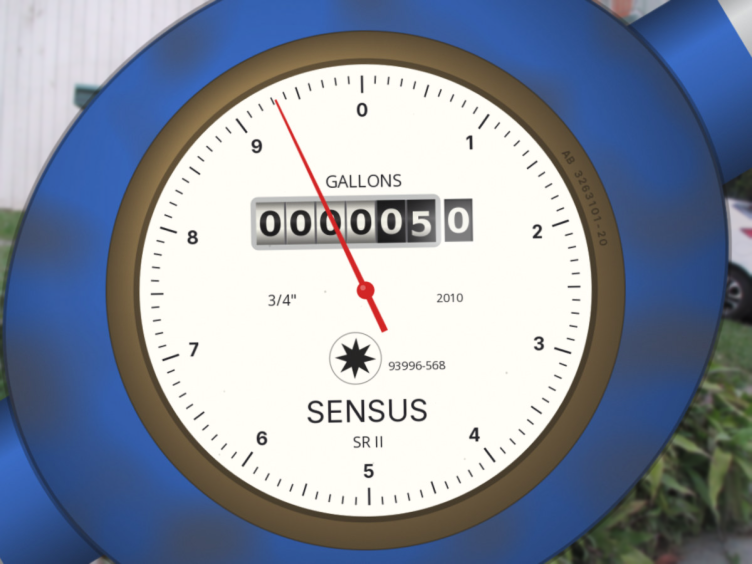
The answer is 49.3 gal
